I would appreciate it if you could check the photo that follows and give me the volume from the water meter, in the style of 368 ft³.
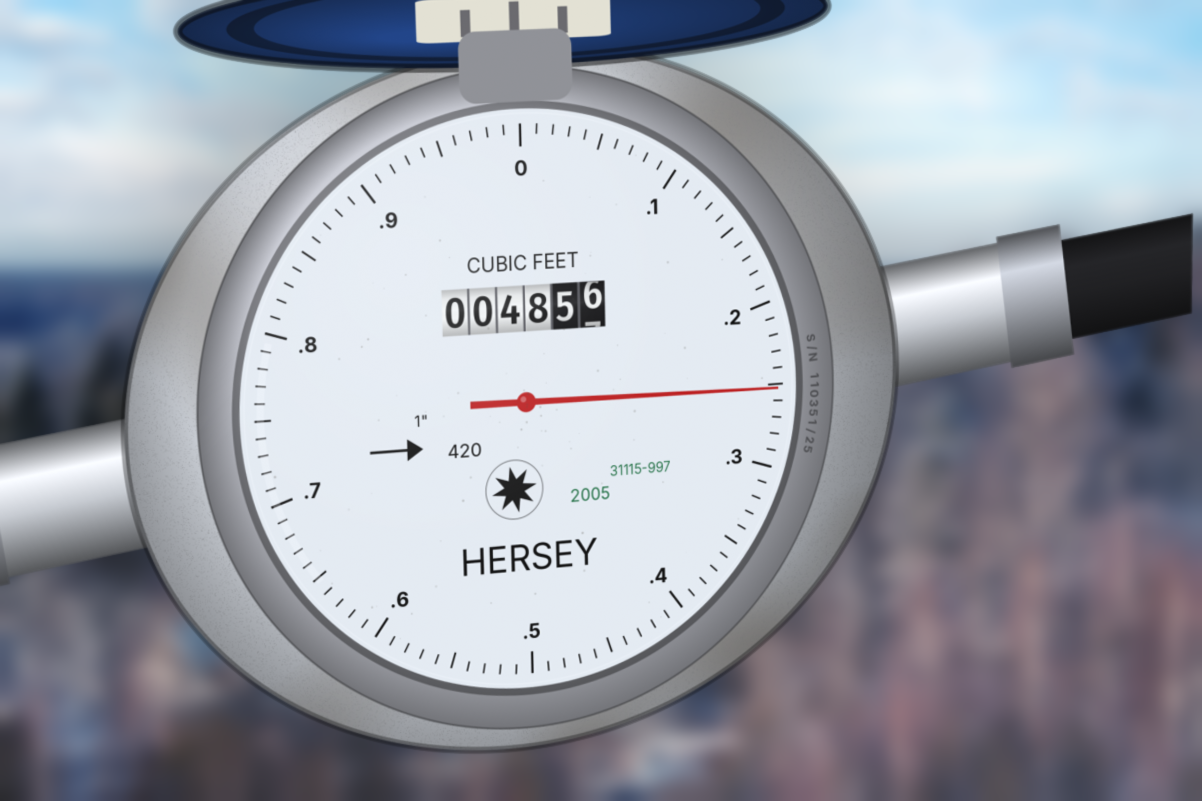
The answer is 4856.25 ft³
